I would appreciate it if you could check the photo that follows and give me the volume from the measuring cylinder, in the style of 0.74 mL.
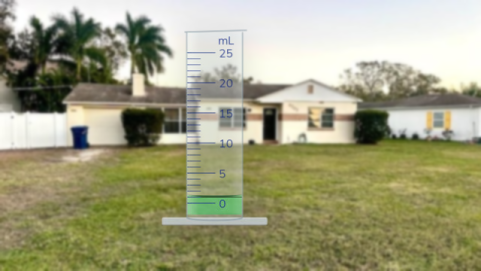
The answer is 1 mL
